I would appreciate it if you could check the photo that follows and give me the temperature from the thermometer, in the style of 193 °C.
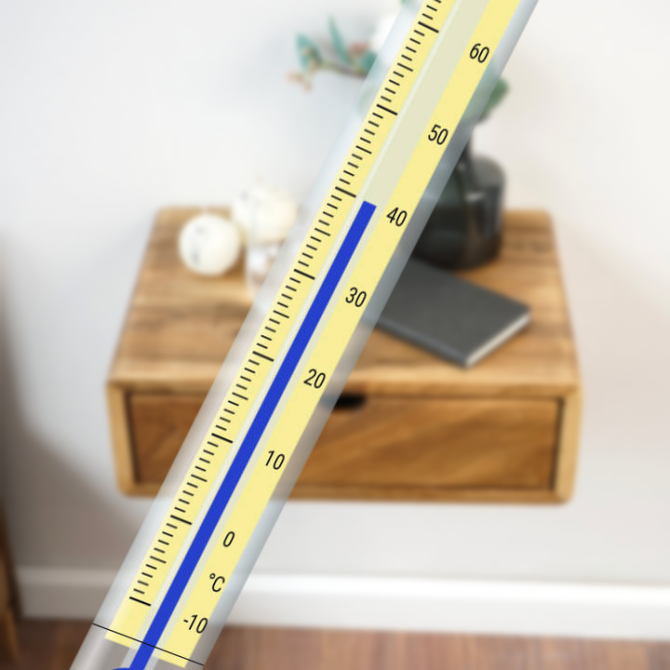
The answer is 40 °C
